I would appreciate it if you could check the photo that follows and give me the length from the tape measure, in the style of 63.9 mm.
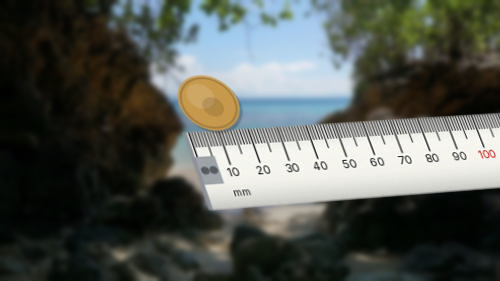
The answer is 20 mm
